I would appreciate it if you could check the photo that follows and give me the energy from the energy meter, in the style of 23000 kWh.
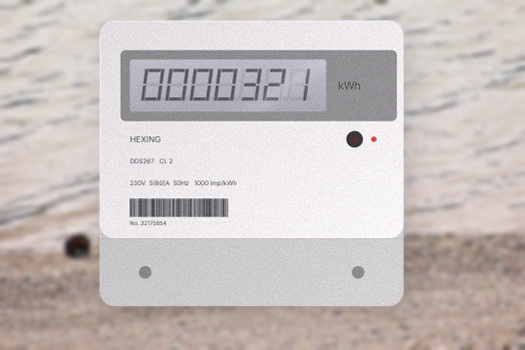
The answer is 321 kWh
